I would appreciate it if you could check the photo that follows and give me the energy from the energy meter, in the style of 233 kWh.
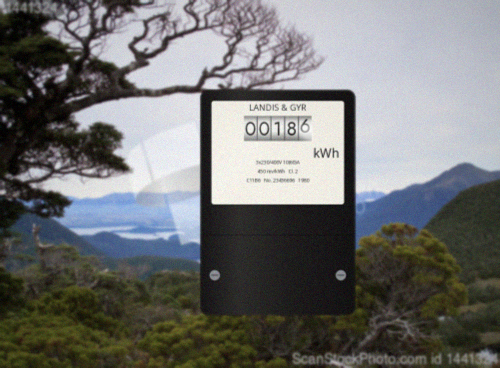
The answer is 186 kWh
